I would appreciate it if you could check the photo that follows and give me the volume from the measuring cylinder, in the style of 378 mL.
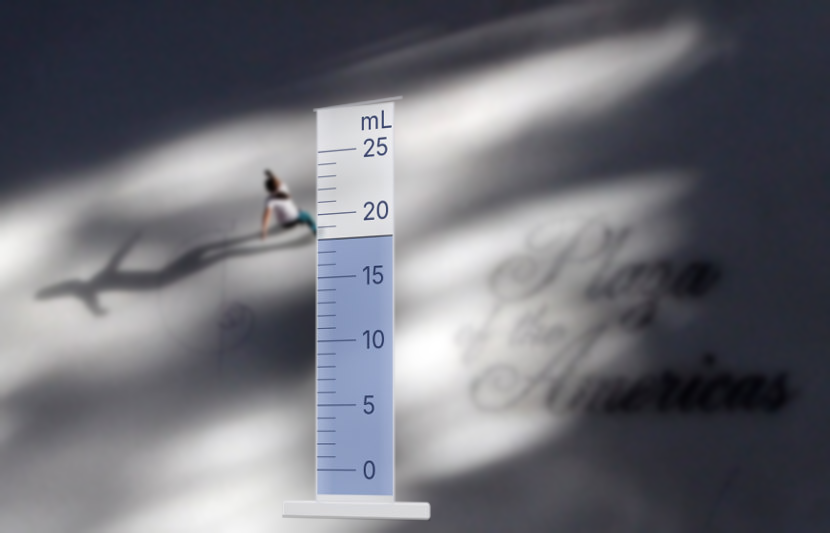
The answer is 18 mL
